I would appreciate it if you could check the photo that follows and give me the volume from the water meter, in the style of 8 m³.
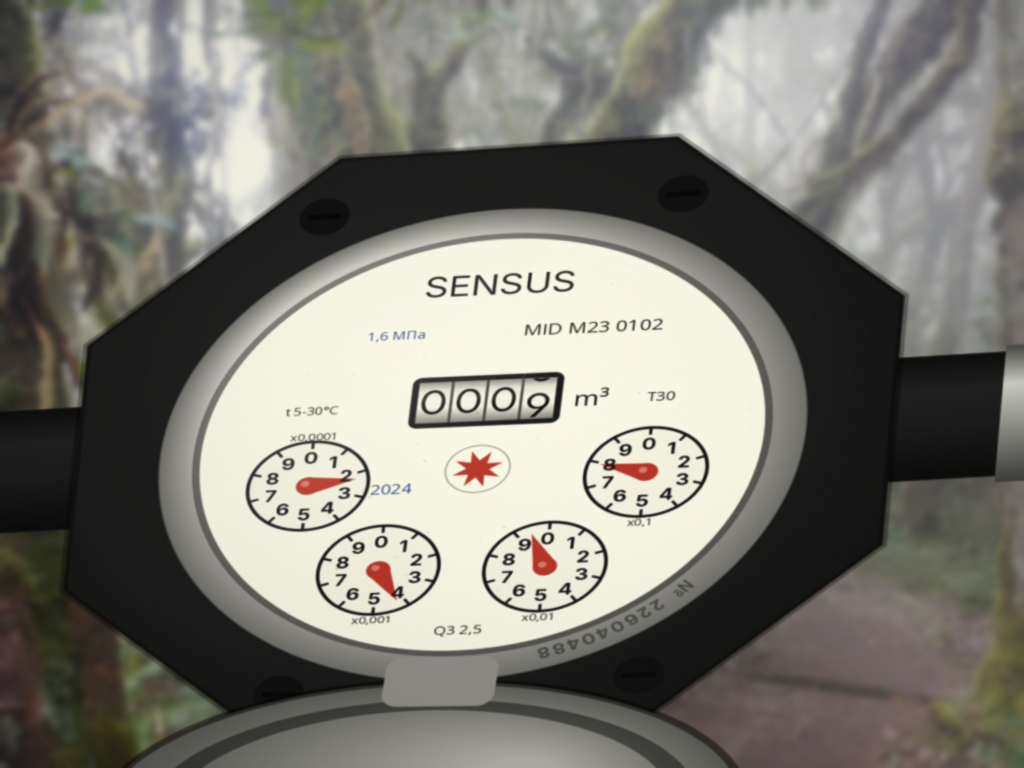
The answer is 8.7942 m³
